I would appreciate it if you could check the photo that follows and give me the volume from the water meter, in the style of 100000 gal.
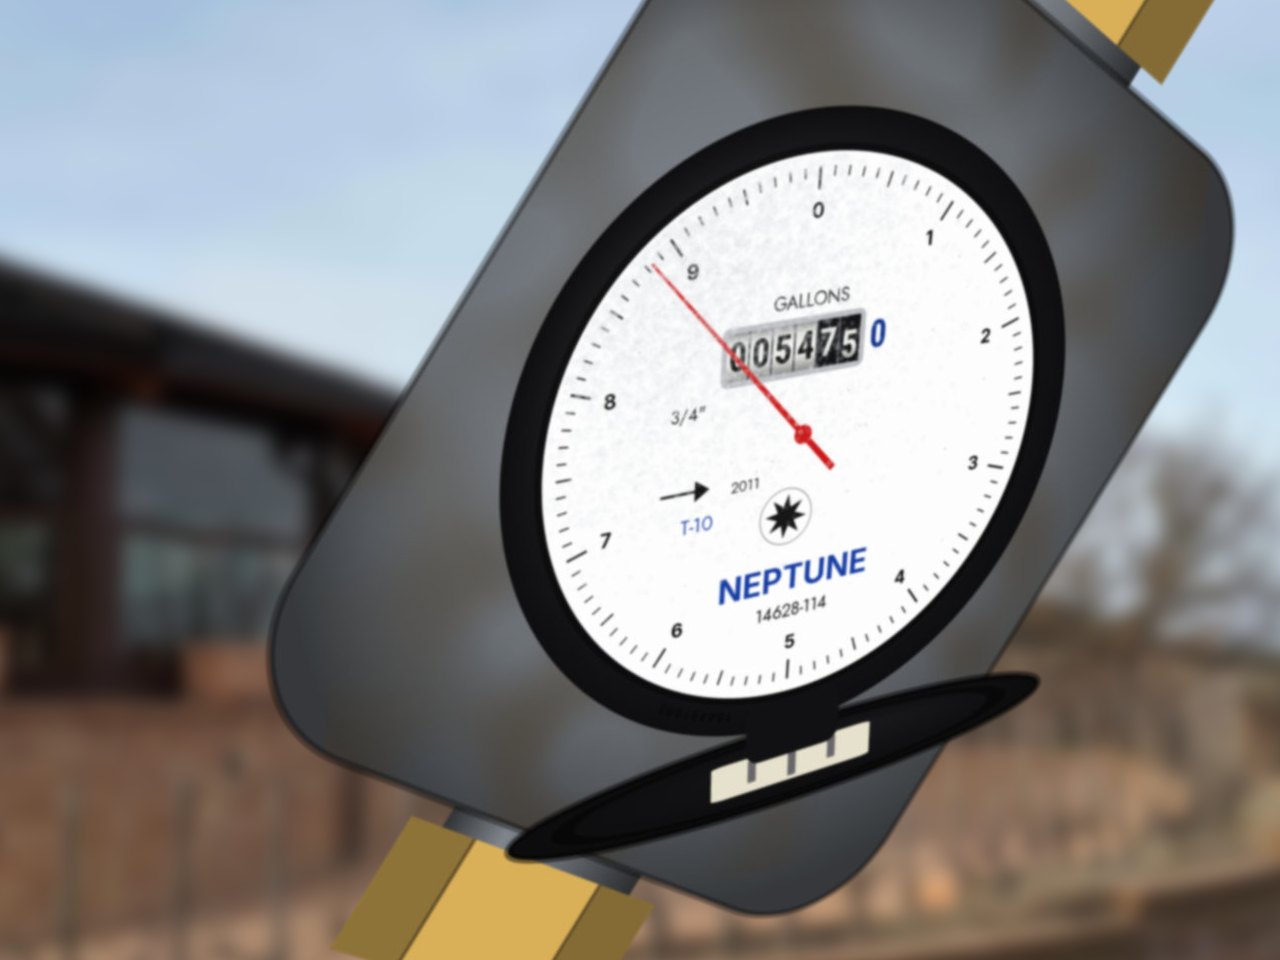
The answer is 54748.8 gal
